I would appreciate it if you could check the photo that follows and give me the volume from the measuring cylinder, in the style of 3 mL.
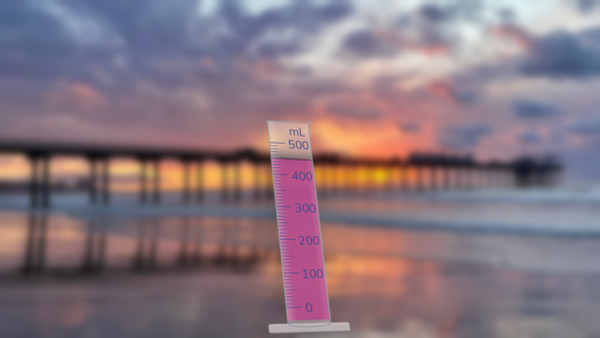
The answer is 450 mL
